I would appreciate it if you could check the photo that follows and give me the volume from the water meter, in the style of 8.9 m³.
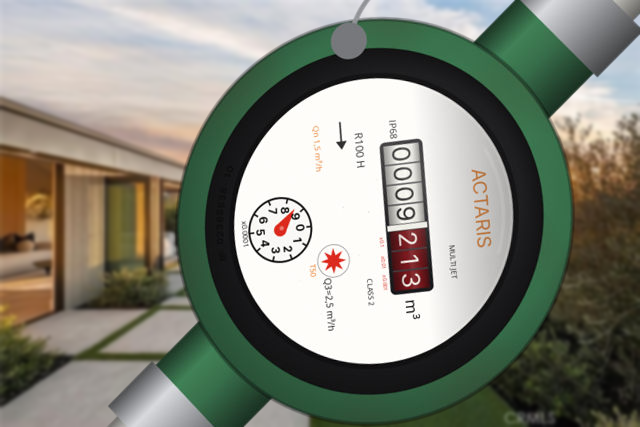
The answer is 9.2138 m³
